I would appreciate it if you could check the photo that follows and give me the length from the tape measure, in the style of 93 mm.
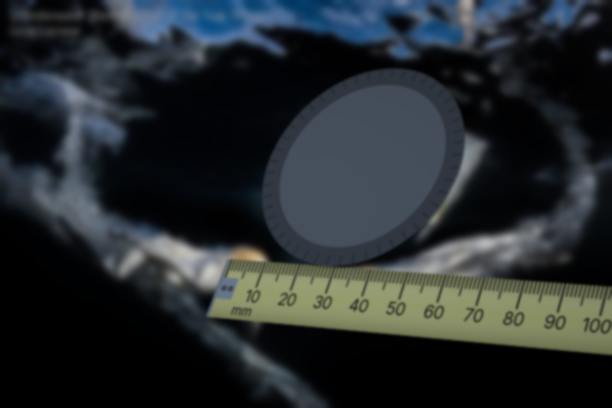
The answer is 55 mm
